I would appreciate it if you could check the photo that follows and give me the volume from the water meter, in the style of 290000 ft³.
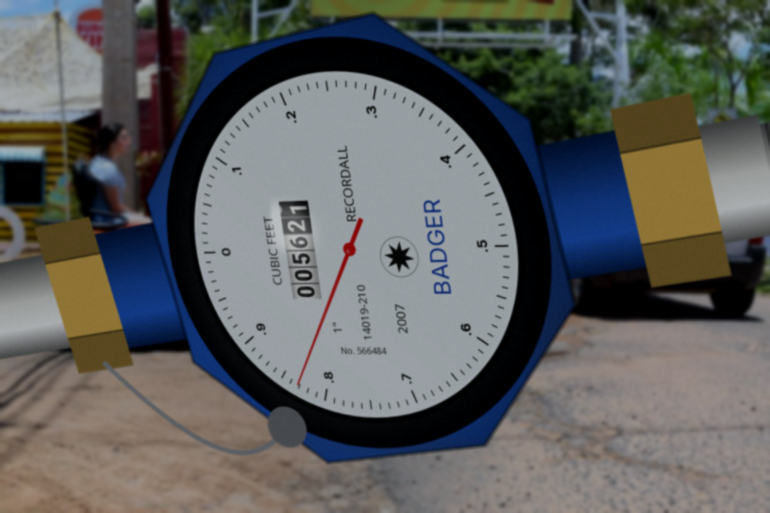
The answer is 5620.83 ft³
